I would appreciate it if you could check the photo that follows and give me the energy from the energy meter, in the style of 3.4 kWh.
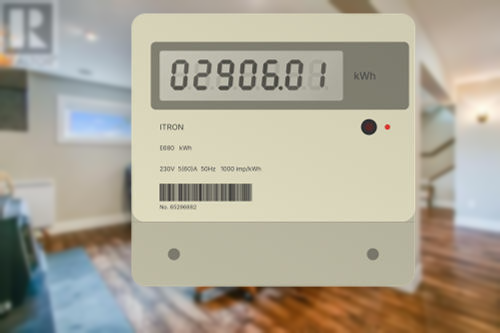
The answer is 2906.01 kWh
